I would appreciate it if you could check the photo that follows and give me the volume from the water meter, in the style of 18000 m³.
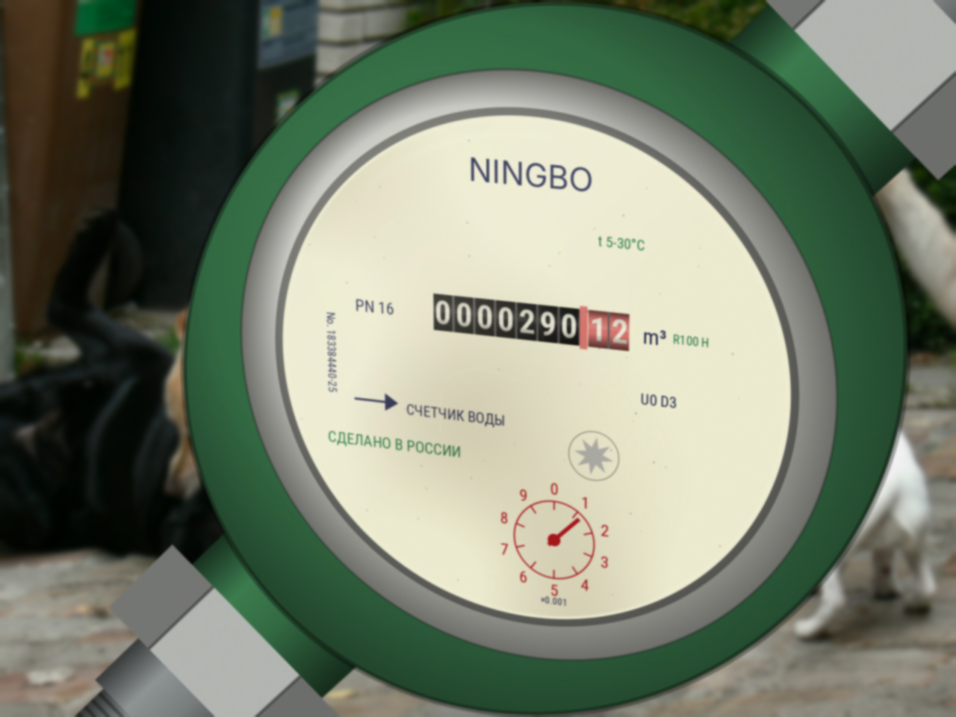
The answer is 290.121 m³
